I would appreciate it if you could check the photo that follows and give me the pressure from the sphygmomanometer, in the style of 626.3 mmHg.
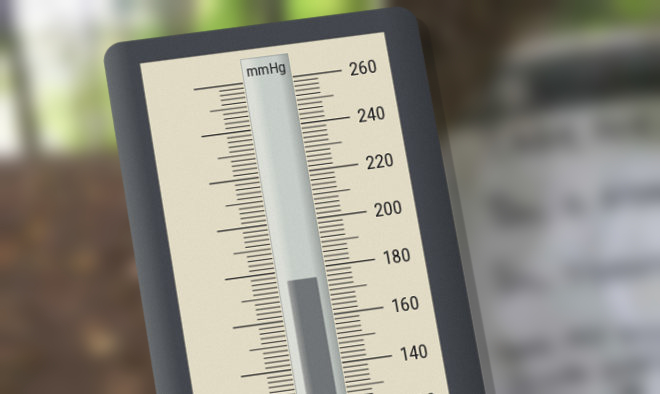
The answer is 176 mmHg
